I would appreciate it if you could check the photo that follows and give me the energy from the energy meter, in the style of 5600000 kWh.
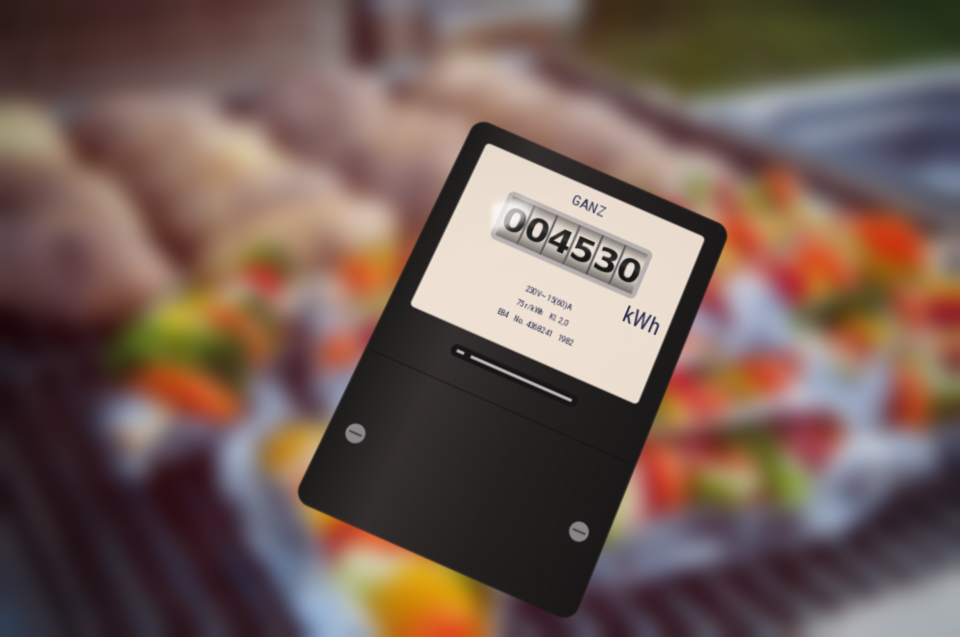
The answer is 4530 kWh
